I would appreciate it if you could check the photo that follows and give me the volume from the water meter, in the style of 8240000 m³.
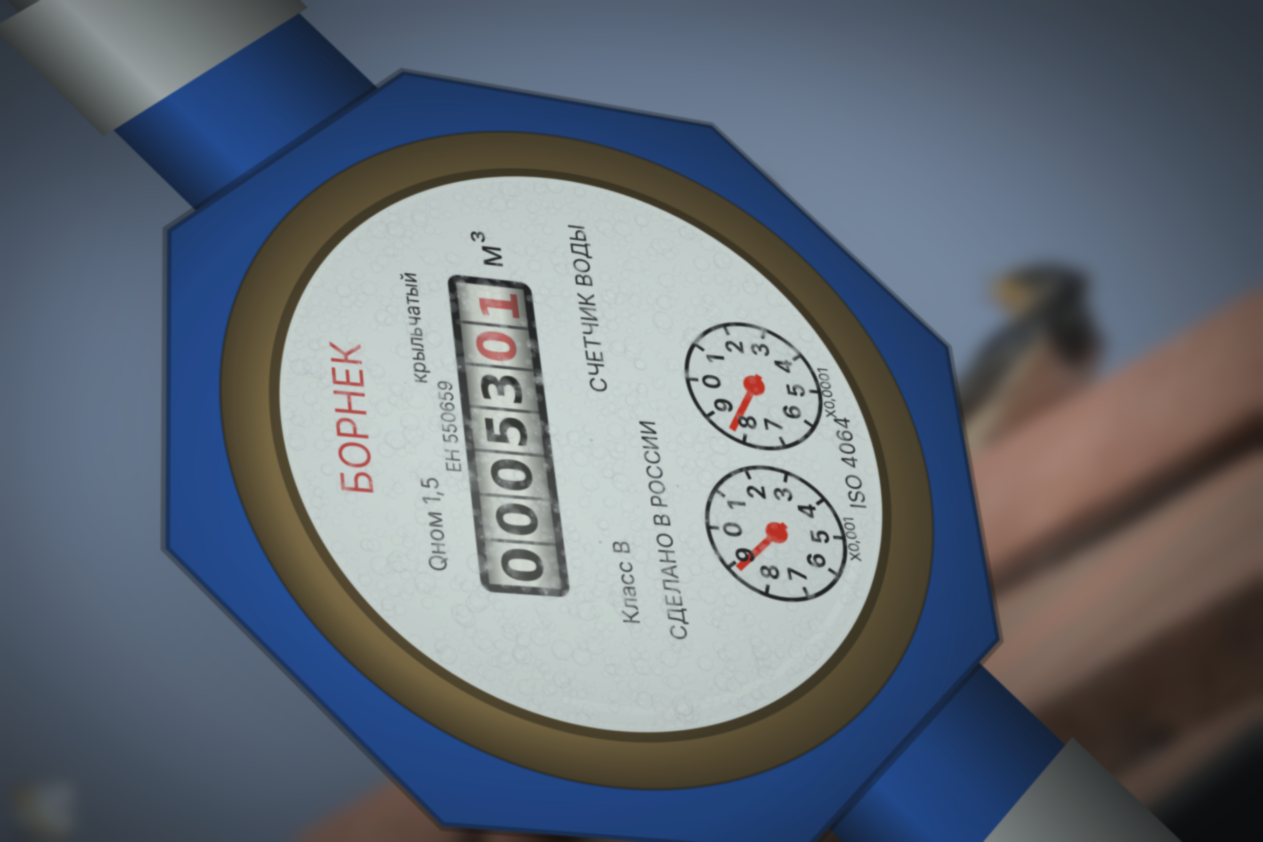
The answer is 53.0088 m³
